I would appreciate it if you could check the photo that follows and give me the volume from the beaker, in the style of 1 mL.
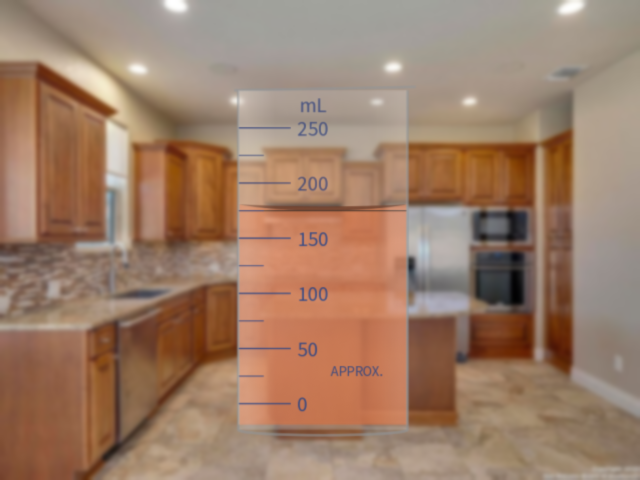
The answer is 175 mL
